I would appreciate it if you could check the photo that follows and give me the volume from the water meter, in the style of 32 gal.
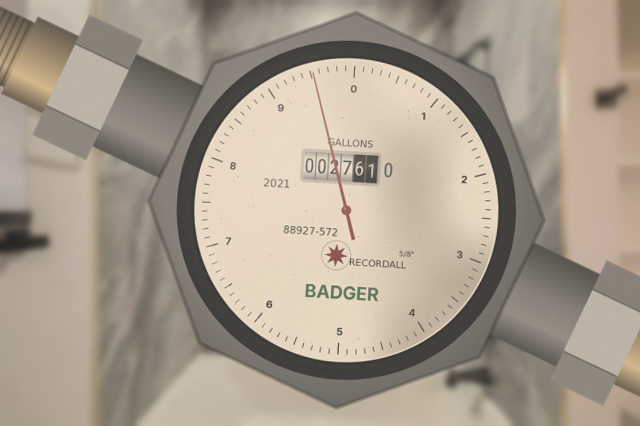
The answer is 27609.5 gal
